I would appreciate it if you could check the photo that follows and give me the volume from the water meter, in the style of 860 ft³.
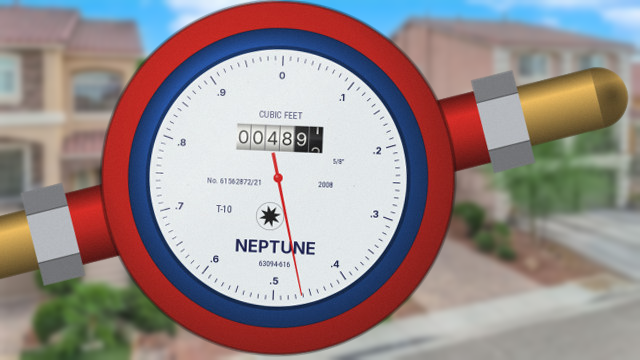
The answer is 4891.46 ft³
